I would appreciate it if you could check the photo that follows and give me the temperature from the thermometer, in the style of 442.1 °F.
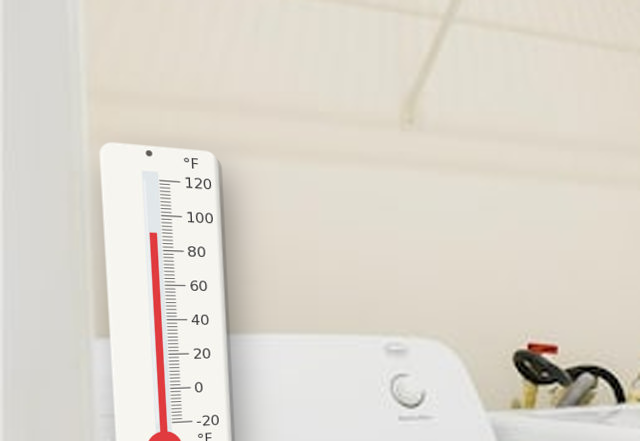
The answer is 90 °F
